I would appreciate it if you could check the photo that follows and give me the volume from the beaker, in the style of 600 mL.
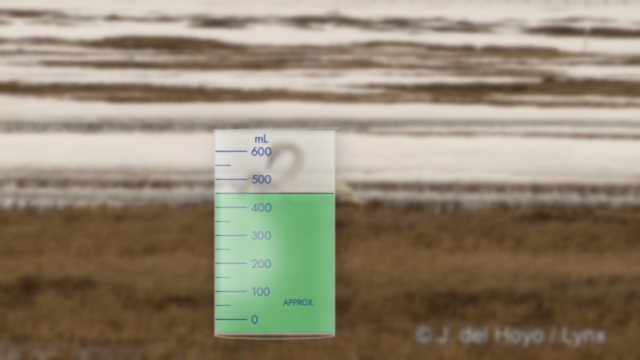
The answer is 450 mL
